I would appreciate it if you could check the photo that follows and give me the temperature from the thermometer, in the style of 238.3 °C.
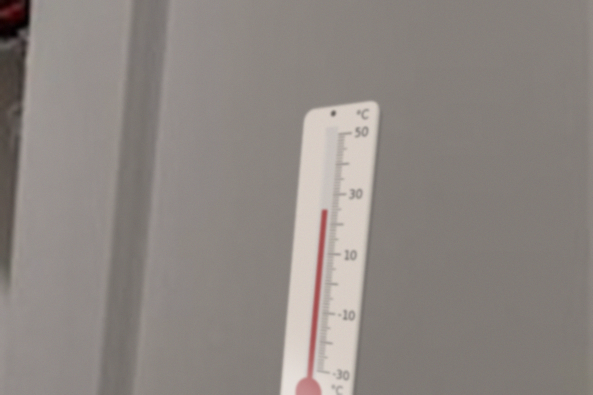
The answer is 25 °C
